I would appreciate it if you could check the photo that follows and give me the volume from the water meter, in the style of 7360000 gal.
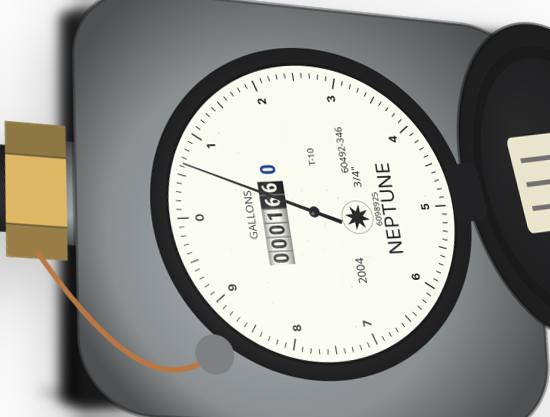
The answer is 1660.6 gal
